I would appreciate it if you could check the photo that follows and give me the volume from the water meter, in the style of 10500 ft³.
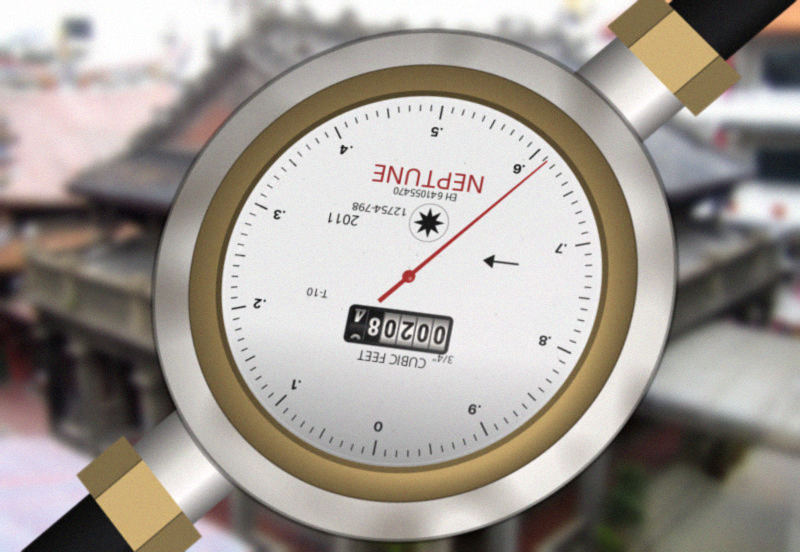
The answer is 2083.61 ft³
